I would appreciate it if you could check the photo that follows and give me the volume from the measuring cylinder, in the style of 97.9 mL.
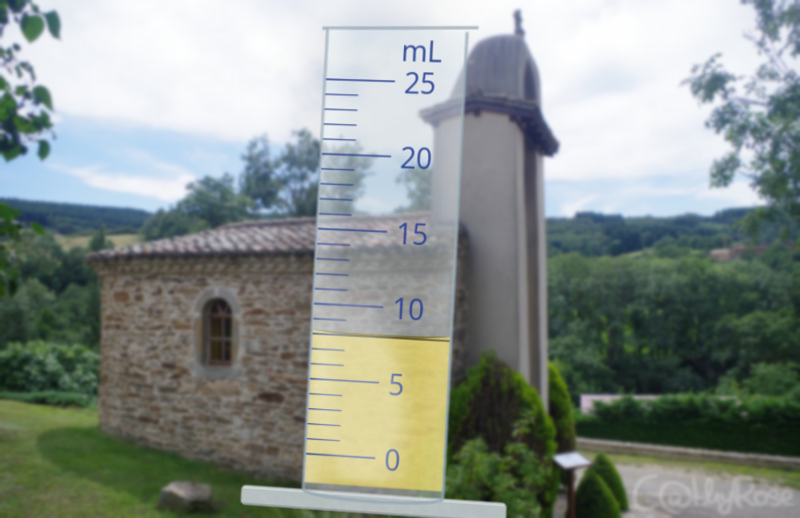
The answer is 8 mL
